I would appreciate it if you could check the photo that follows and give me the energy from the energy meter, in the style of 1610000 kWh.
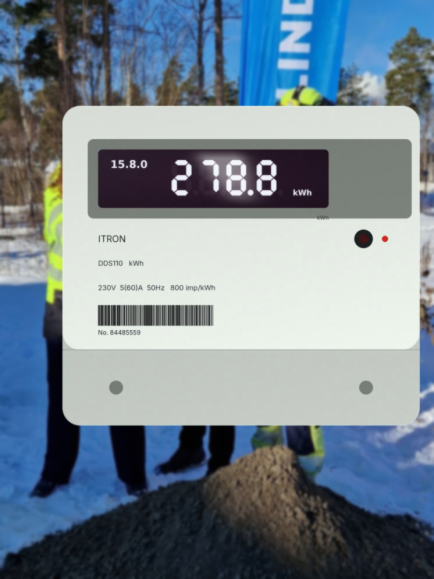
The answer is 278.8 kWh
